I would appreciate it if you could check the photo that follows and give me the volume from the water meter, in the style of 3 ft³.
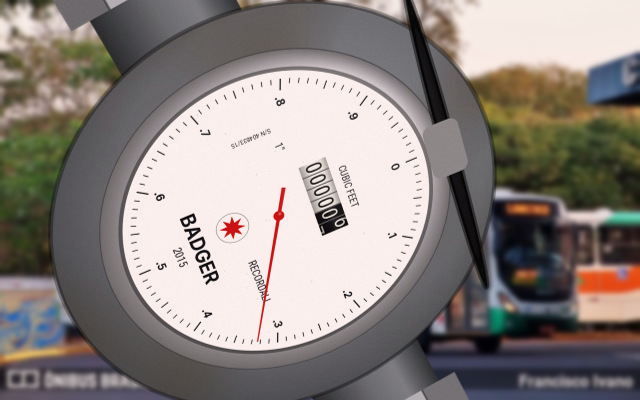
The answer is 6.32 ft³
